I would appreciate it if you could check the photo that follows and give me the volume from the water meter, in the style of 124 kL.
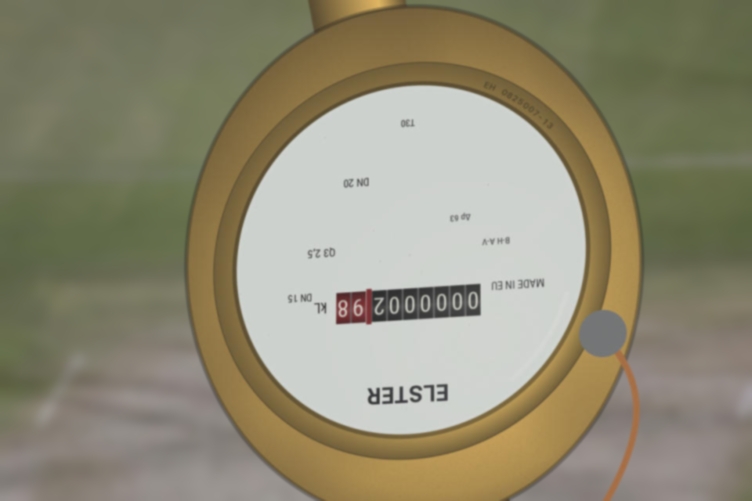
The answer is 2.98 kL
